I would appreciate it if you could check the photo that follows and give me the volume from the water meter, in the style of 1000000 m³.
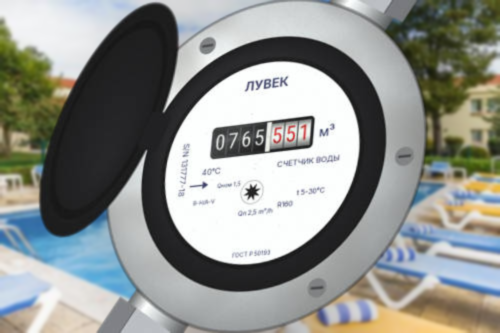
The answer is 765.551 m³
